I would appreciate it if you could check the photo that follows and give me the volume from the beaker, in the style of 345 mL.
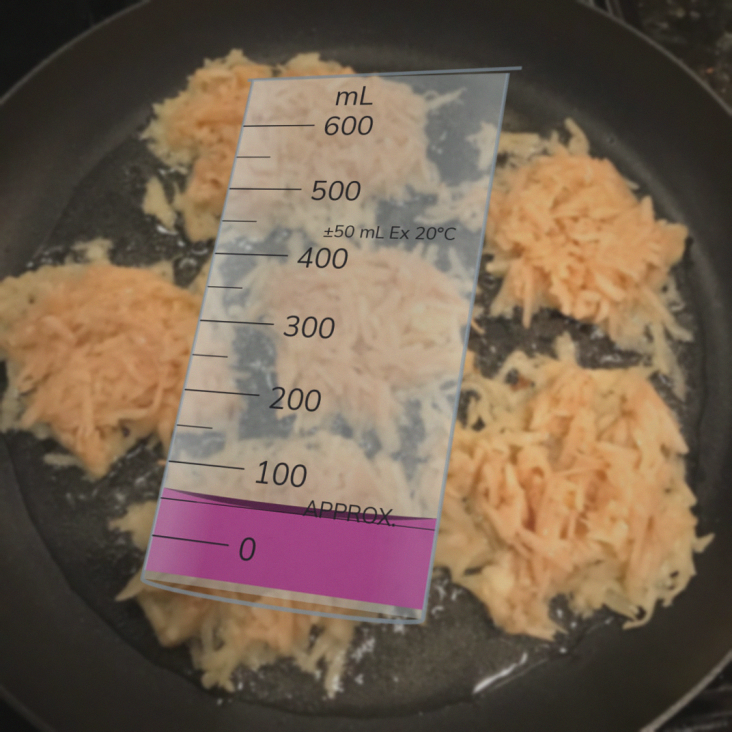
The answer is 50 mL
